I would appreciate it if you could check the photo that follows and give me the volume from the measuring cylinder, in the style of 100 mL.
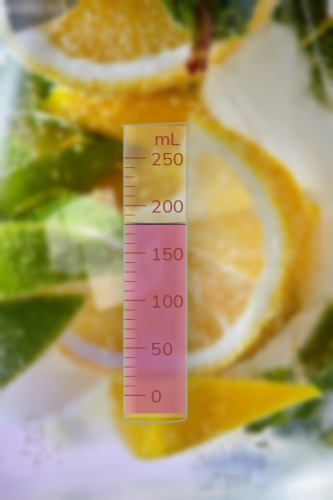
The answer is 180 mL
